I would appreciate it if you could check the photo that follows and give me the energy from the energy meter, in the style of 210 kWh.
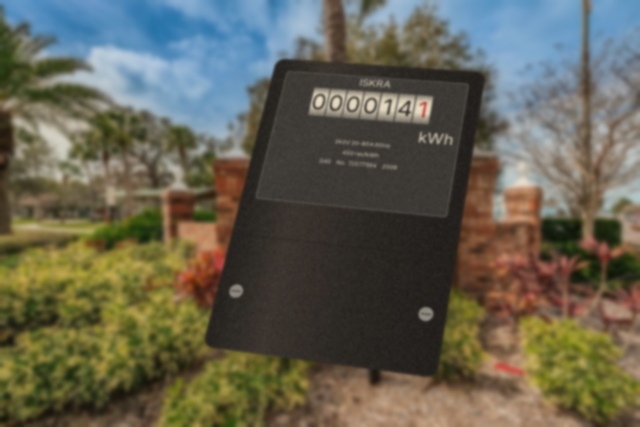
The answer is 14.1 kWh
